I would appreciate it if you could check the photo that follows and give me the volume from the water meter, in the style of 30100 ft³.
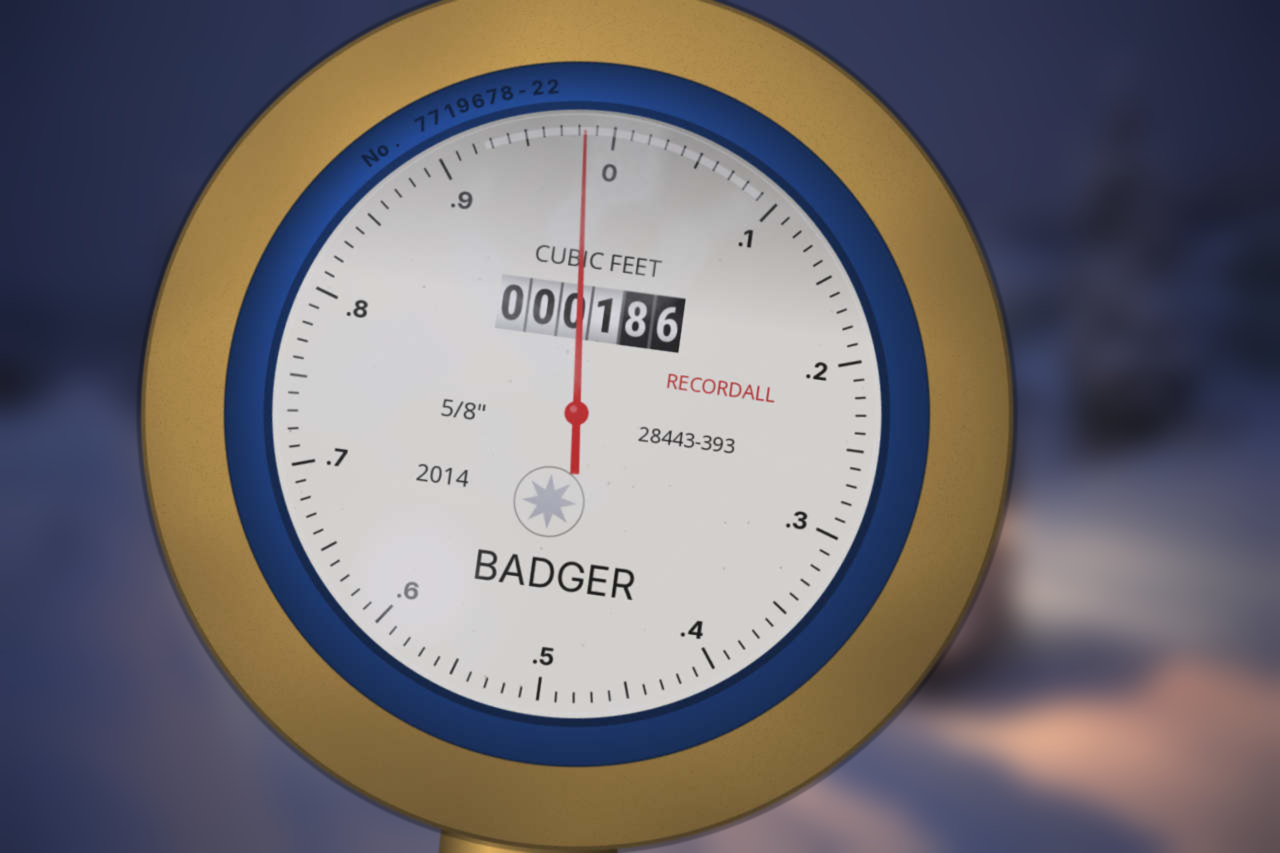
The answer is 185.98 ft³
